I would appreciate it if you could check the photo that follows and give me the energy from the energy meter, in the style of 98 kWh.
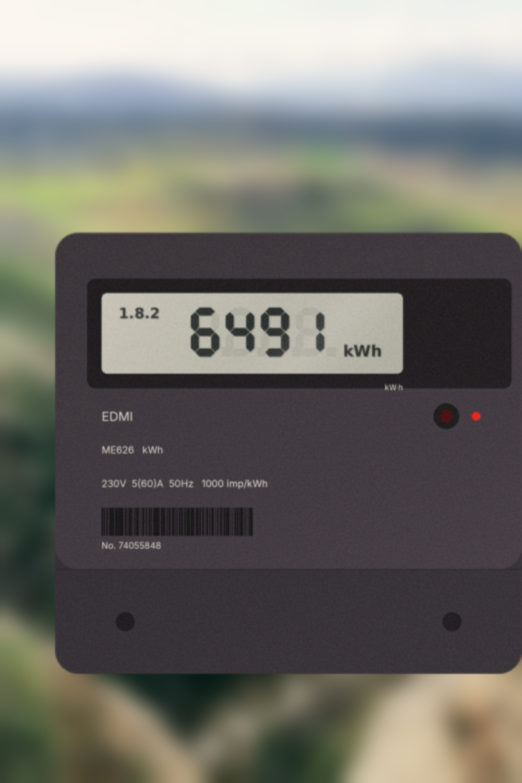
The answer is 6491 kWh
